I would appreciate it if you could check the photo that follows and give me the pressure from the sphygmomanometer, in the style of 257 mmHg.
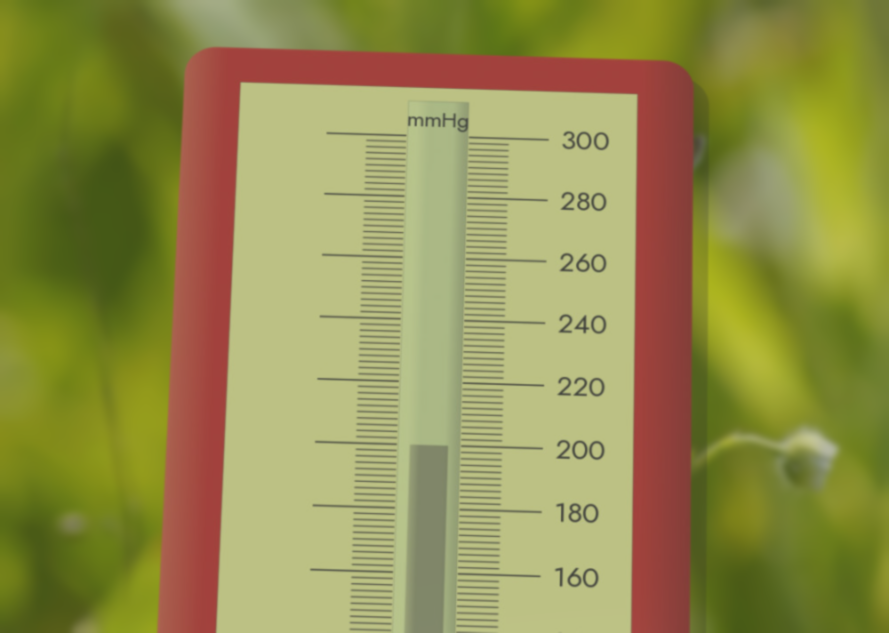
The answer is 200 mmHg
